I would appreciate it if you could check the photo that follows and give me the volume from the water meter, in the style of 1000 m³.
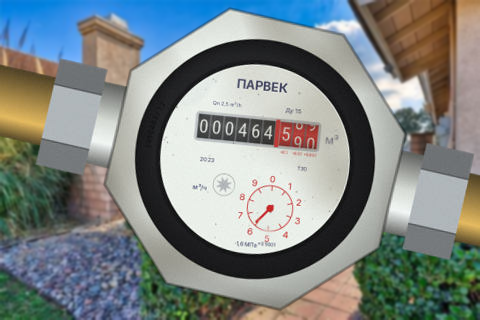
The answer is 464.5896 m³
